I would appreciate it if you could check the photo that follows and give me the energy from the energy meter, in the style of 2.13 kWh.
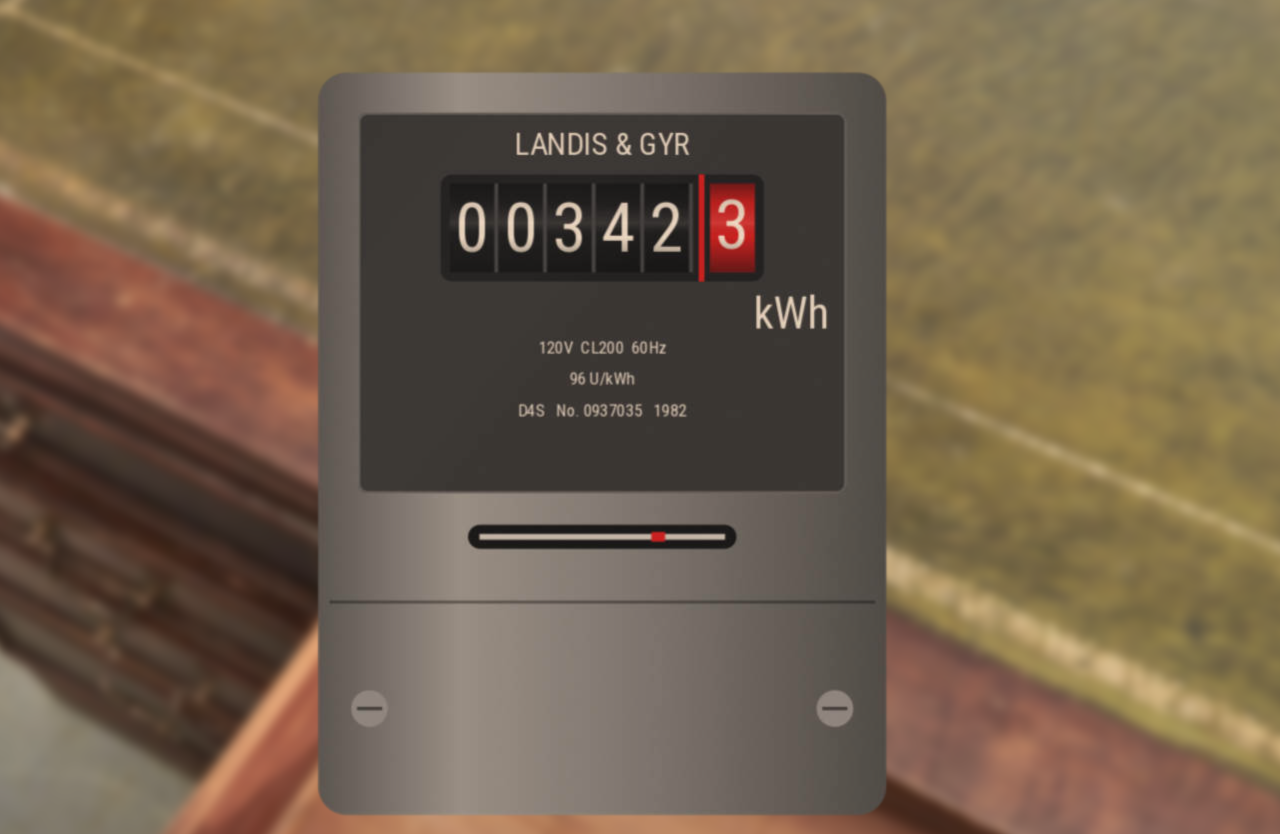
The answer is 342.3 kWh
